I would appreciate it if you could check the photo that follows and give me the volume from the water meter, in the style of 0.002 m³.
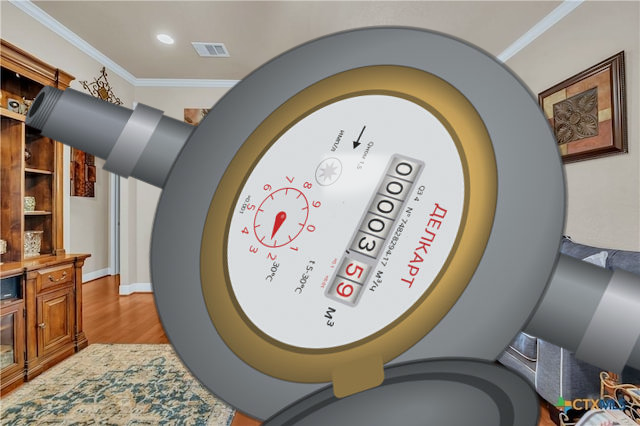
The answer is 3.592 m³
